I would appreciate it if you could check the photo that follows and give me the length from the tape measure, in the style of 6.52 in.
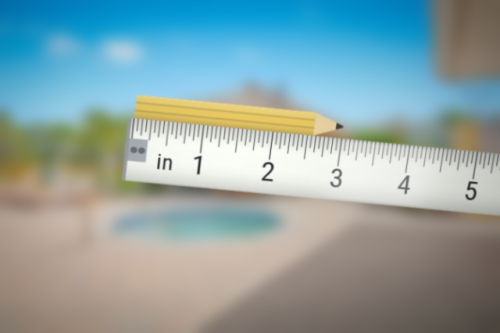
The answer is 3 in
